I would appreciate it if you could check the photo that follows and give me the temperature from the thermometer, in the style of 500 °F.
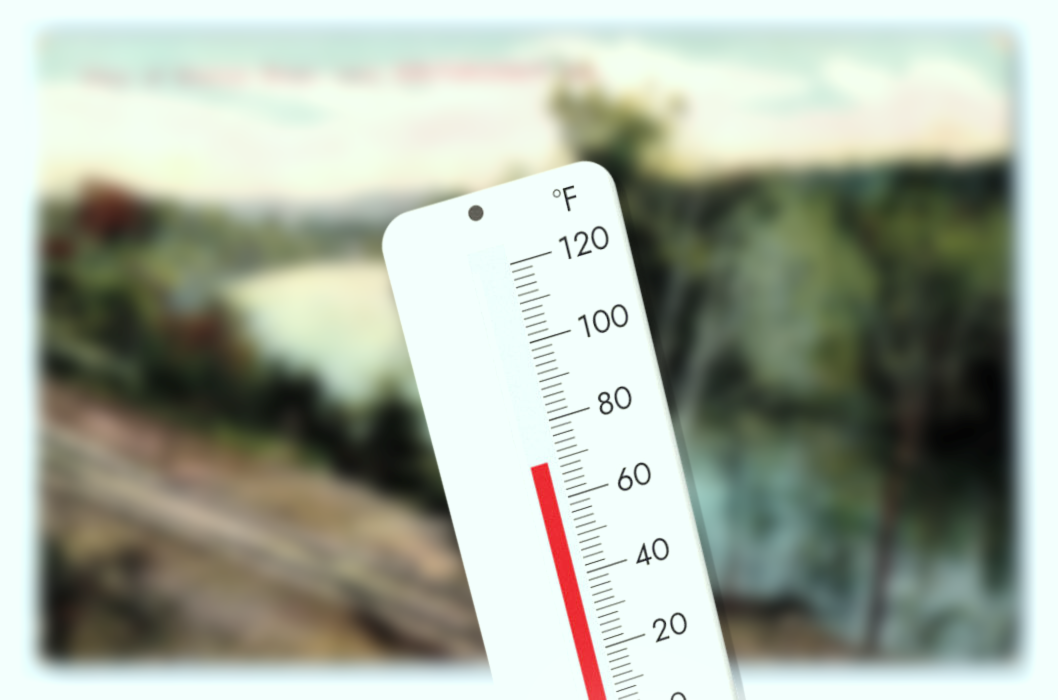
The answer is 70 °F
